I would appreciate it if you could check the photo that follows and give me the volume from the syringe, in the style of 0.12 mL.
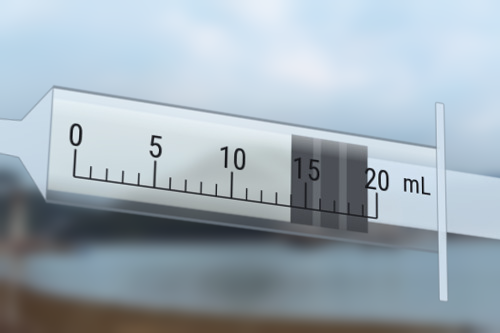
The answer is 14 mL
